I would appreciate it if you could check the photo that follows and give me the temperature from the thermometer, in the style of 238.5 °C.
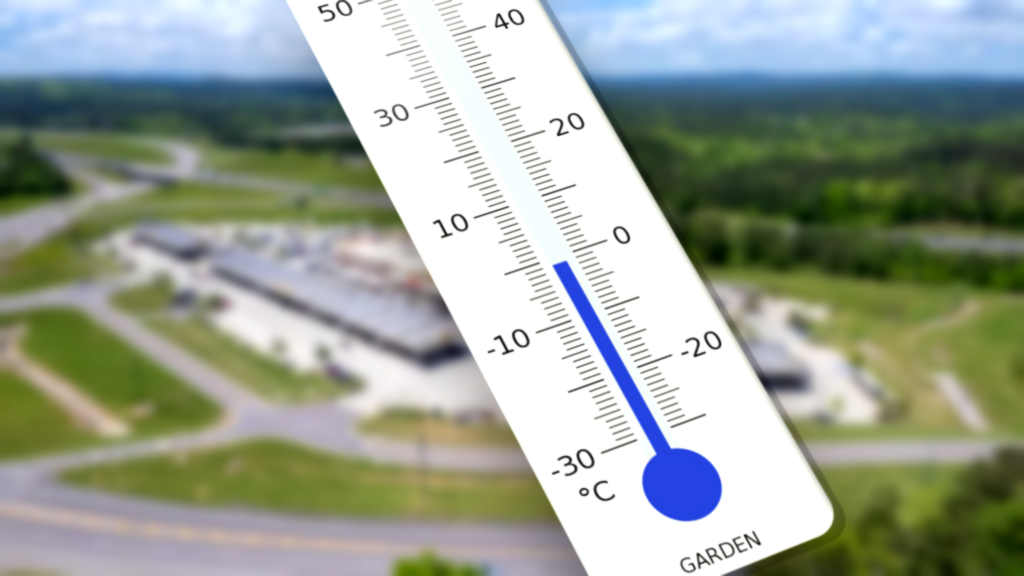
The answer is -1 °C
